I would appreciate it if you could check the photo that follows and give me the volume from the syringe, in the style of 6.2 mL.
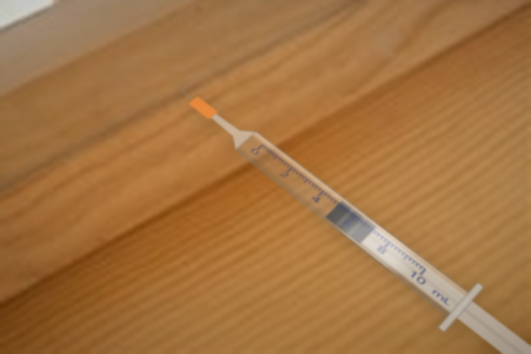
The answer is 5 mL
